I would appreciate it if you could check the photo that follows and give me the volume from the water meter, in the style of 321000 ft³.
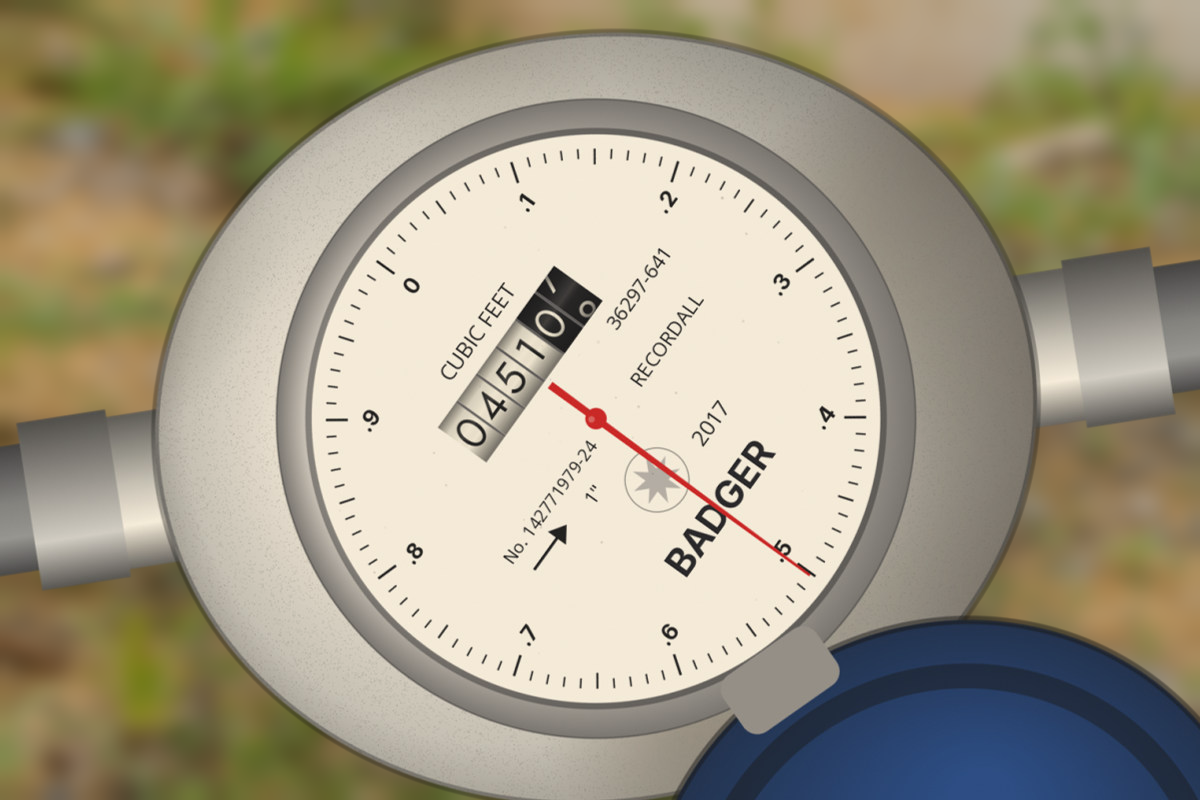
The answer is 45107.50 ft³
